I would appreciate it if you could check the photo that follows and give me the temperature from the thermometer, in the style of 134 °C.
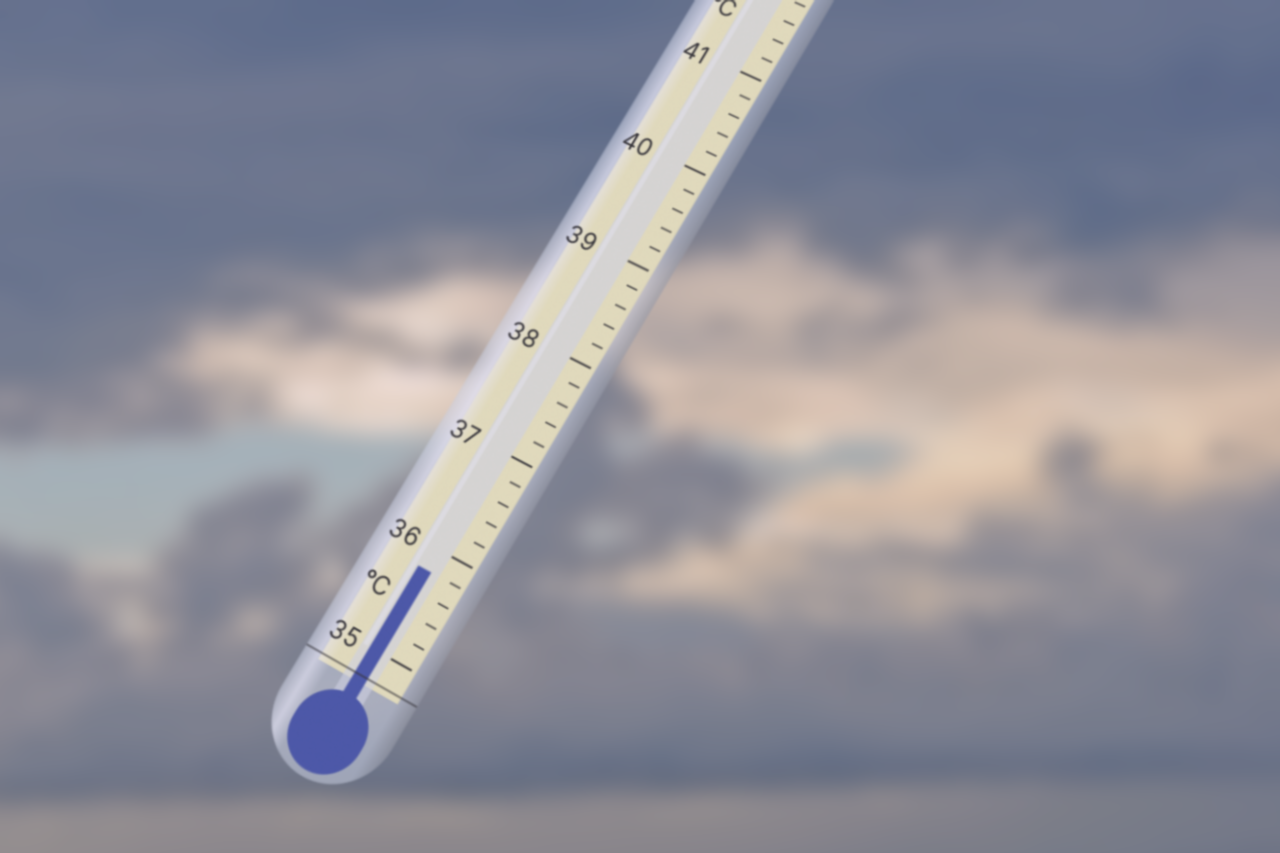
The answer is 35.8 °C
